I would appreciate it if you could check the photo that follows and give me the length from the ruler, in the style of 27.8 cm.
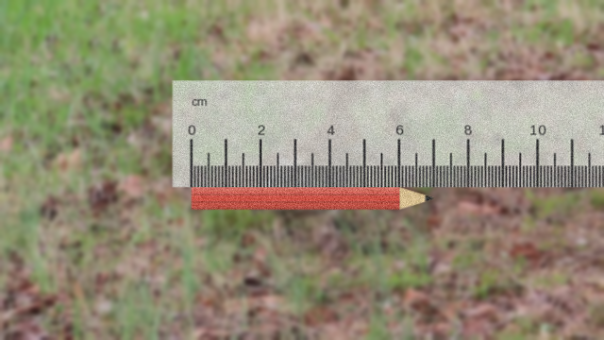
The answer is 7 cm
